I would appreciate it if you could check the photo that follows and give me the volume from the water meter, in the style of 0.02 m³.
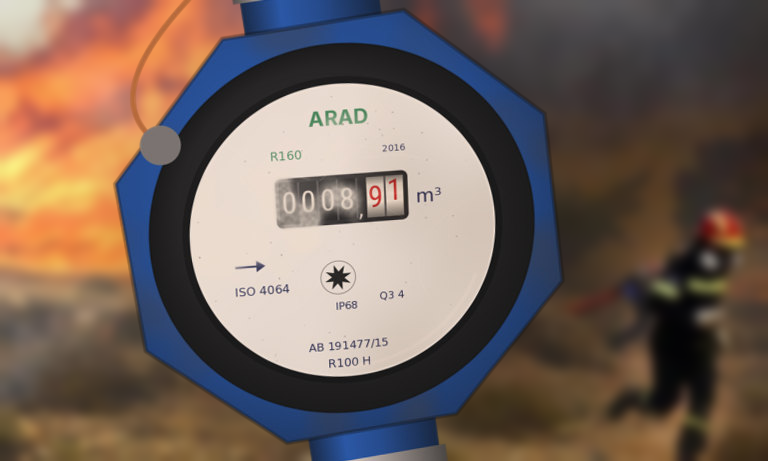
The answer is 8.91 m³
